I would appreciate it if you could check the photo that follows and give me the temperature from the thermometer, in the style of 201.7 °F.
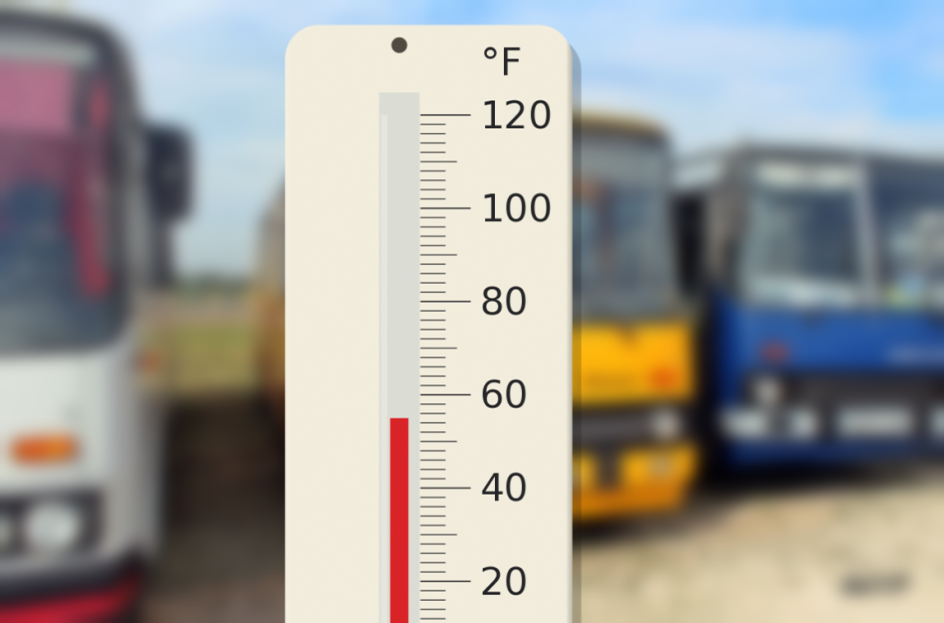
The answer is 55 °F
